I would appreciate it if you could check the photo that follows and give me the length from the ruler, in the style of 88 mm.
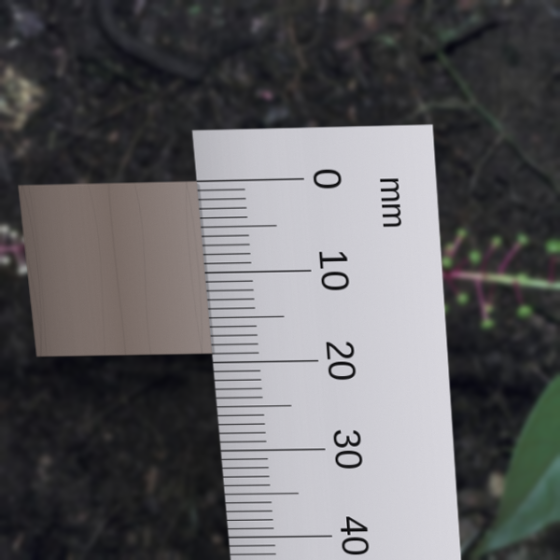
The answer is 19 mm
